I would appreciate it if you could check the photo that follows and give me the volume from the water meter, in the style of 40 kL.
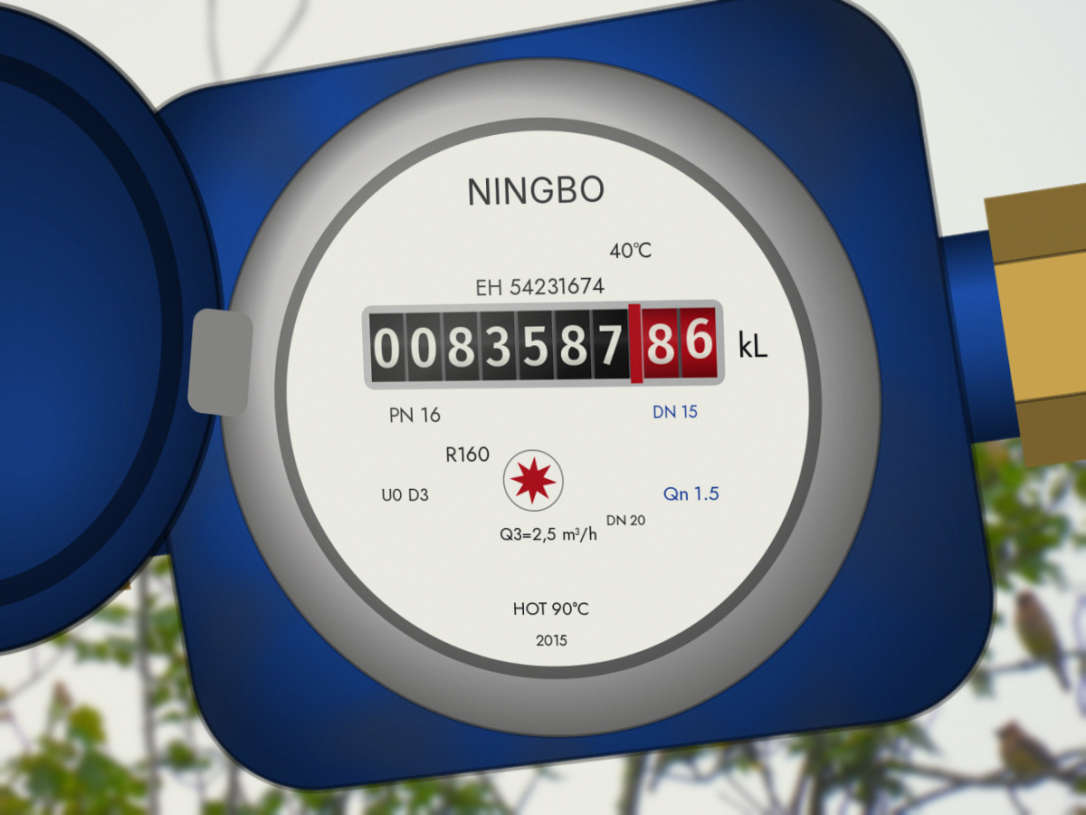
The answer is 83587.86 kL
